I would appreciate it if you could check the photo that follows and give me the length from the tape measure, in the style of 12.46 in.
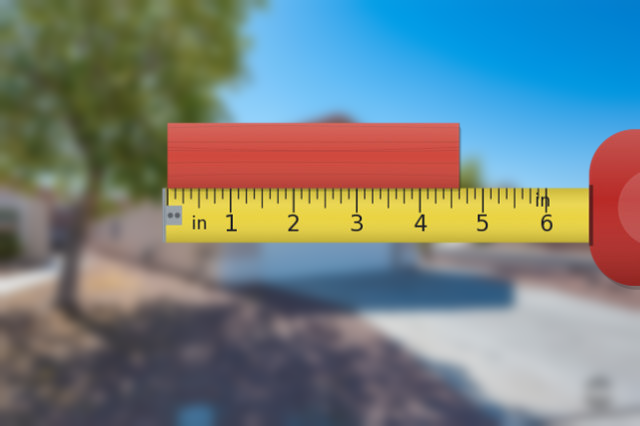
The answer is 4.625 in
